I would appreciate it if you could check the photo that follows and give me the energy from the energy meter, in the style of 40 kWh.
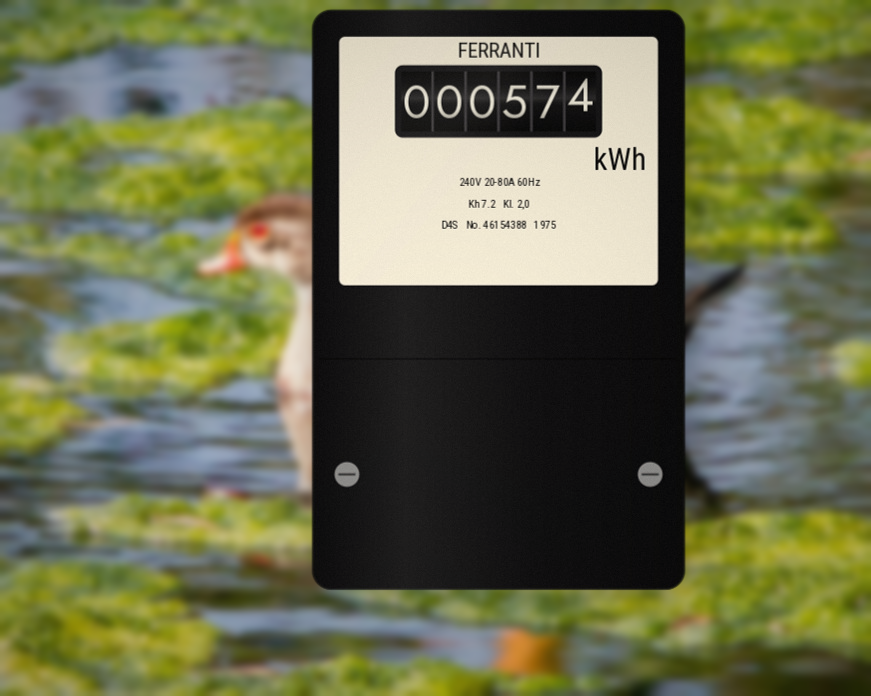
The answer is 574 kWh
